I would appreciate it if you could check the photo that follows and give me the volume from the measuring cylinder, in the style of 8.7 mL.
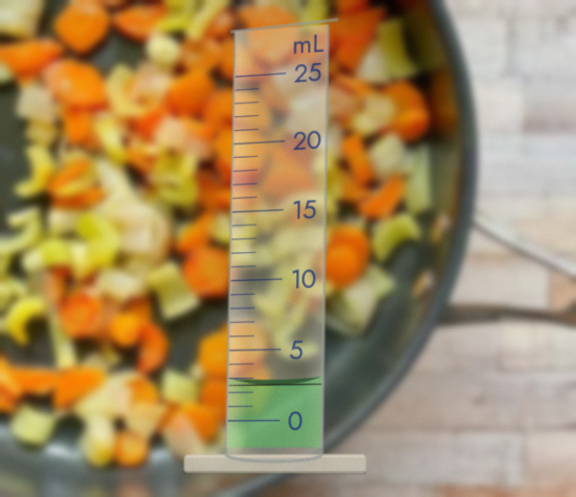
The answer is 2.5 mL
